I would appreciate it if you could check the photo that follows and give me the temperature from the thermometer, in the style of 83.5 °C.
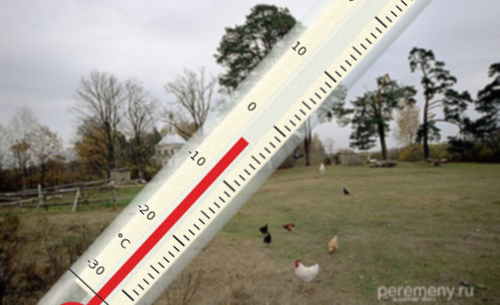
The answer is -4 °C
